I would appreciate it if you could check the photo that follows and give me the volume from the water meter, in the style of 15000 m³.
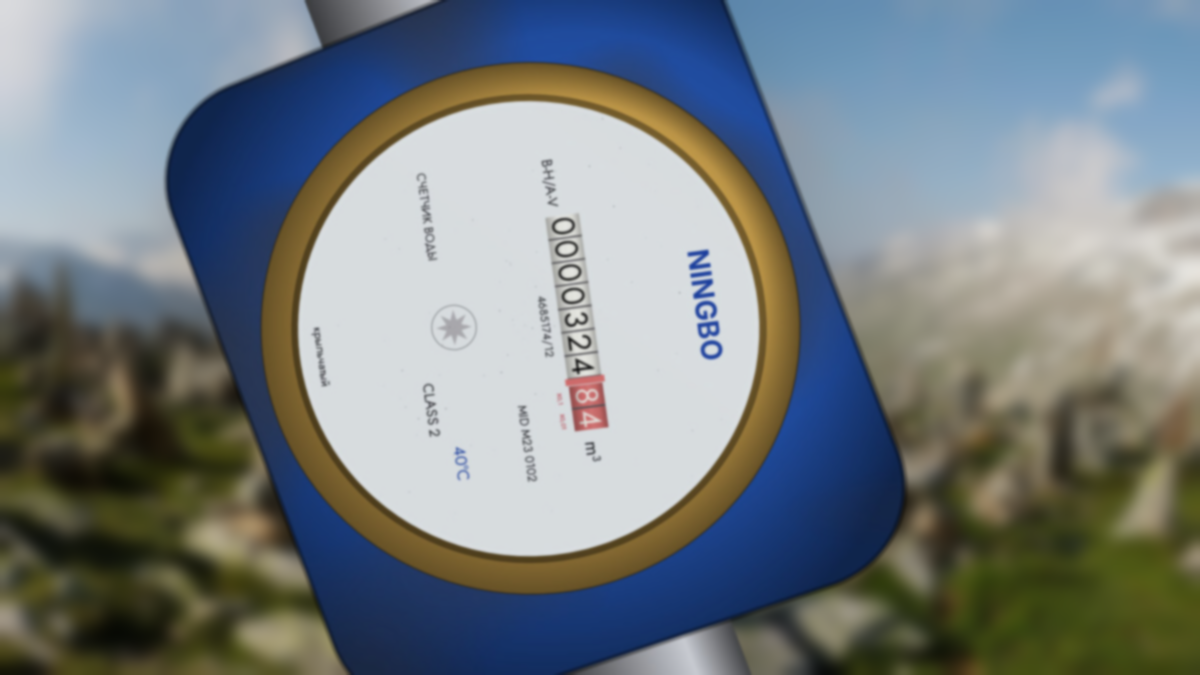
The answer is 324.84 m³
